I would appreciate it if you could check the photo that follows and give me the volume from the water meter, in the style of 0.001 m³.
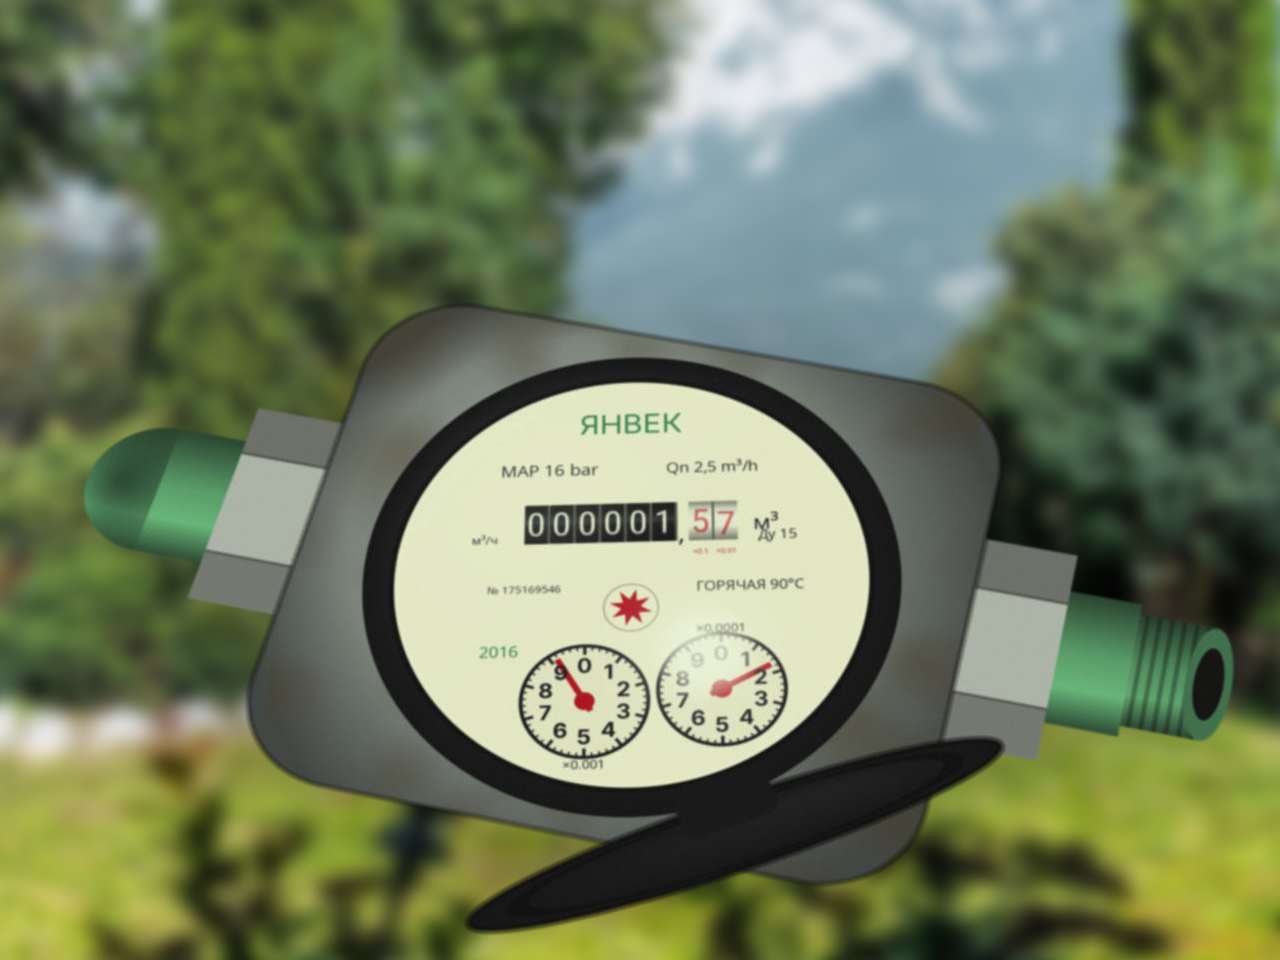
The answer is 1.5691 m³
